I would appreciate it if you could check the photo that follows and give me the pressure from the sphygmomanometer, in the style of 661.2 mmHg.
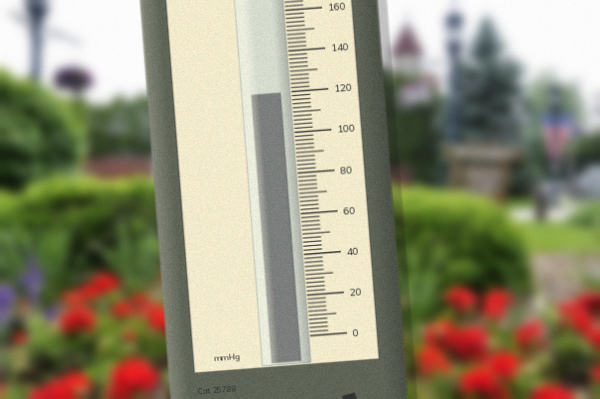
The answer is 120 mmHg
